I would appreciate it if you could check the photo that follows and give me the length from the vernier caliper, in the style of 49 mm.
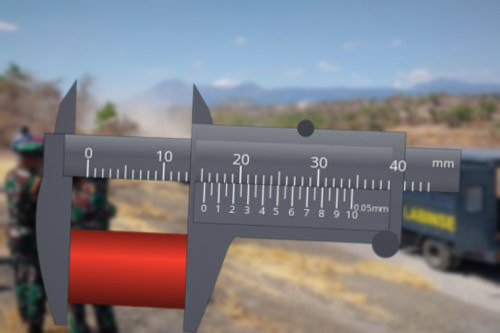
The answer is 15.4 mm
